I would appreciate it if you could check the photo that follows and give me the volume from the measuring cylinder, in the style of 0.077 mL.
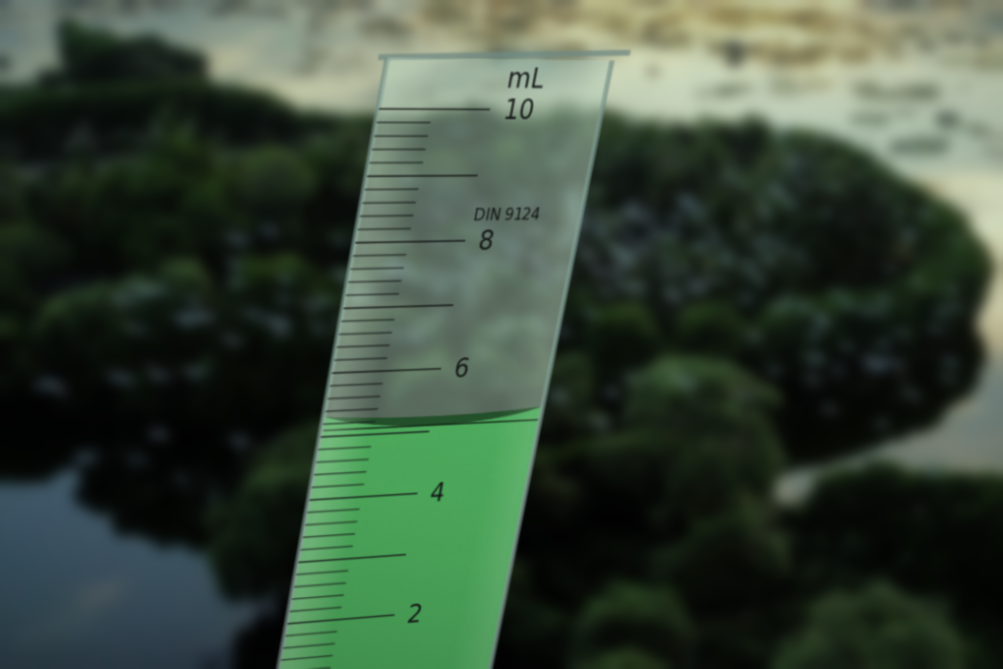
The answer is 5.1 mL
